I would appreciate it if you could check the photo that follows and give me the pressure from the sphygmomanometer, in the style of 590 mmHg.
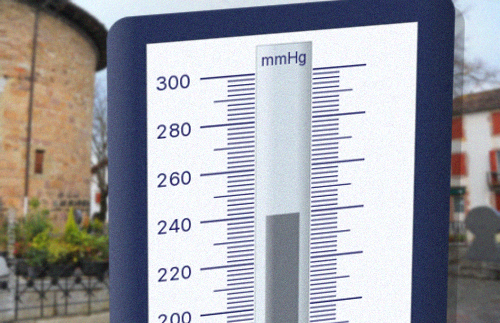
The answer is 240 mmHg
